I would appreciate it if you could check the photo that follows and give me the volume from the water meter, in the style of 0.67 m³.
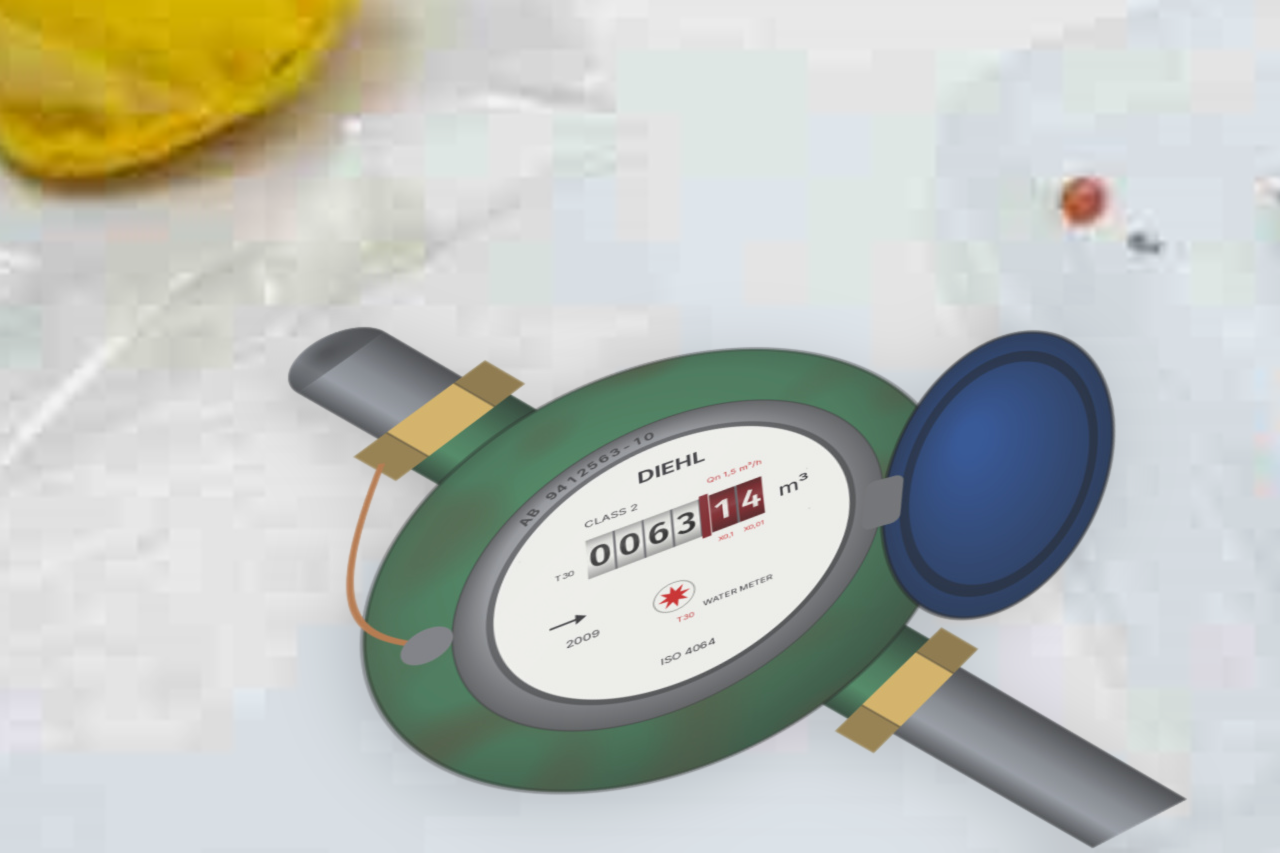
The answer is 63.14 m³
